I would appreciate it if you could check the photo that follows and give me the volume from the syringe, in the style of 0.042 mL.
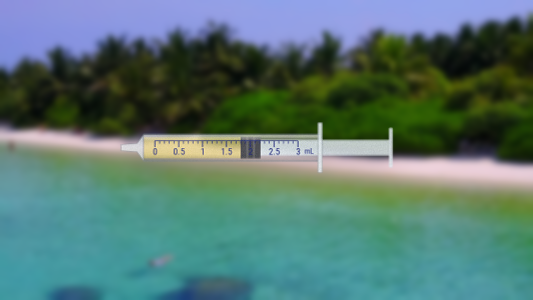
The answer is 1.8 mL
